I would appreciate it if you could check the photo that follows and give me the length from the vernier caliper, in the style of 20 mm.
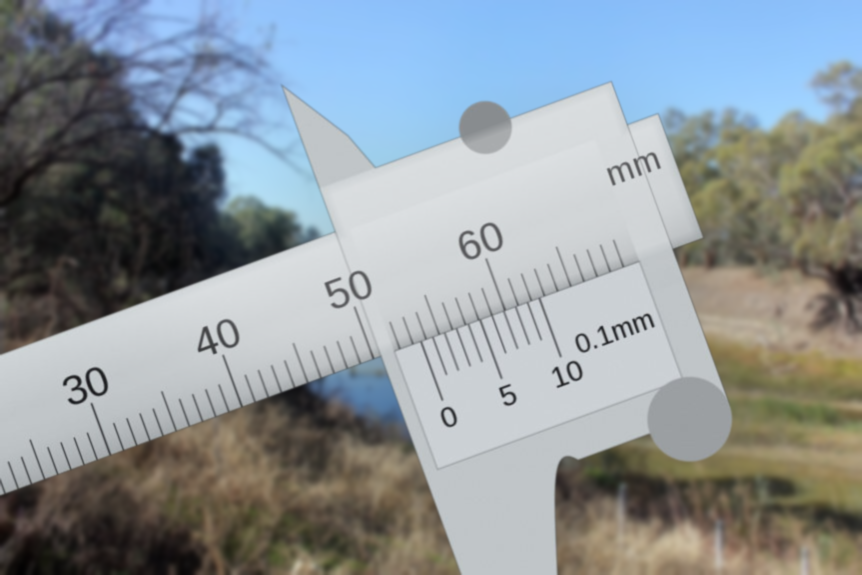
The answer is 53.6 mm
